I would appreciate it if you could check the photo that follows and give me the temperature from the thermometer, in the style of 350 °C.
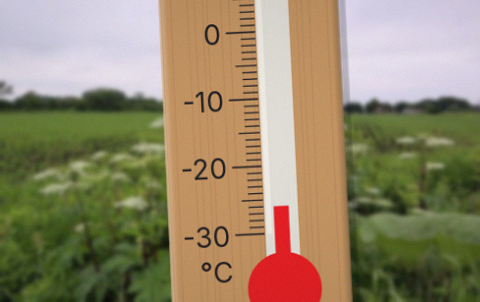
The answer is -26 °C
